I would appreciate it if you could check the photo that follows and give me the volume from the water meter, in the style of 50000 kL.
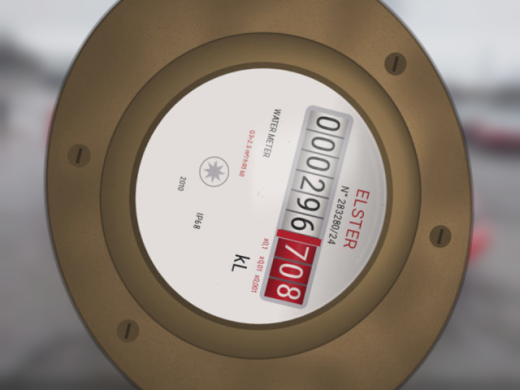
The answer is 296.708 kL
